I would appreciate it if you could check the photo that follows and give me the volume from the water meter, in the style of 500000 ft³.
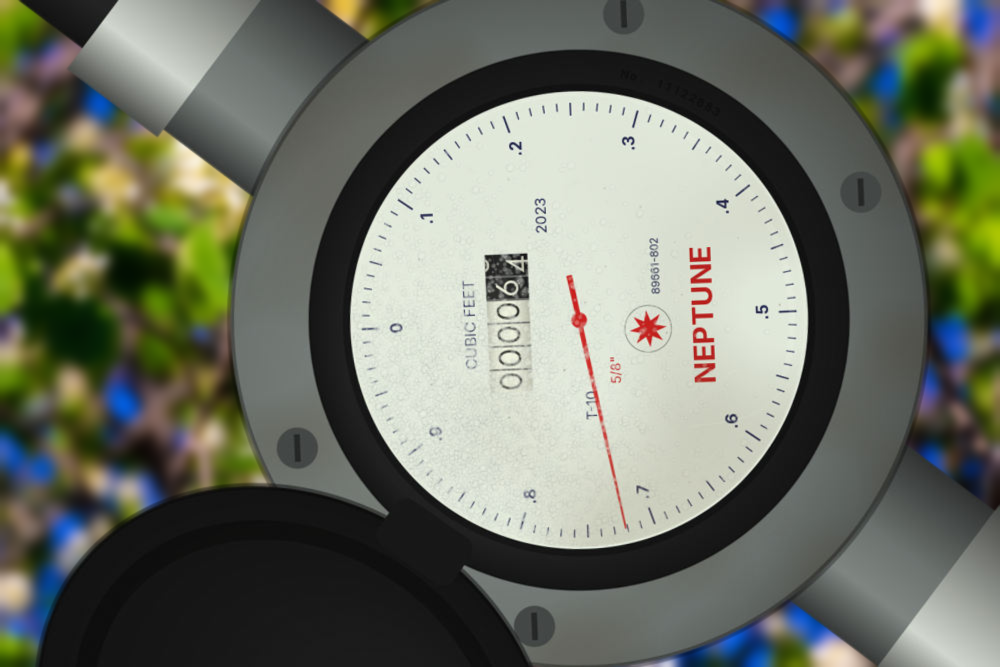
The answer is 63.72 ft³
